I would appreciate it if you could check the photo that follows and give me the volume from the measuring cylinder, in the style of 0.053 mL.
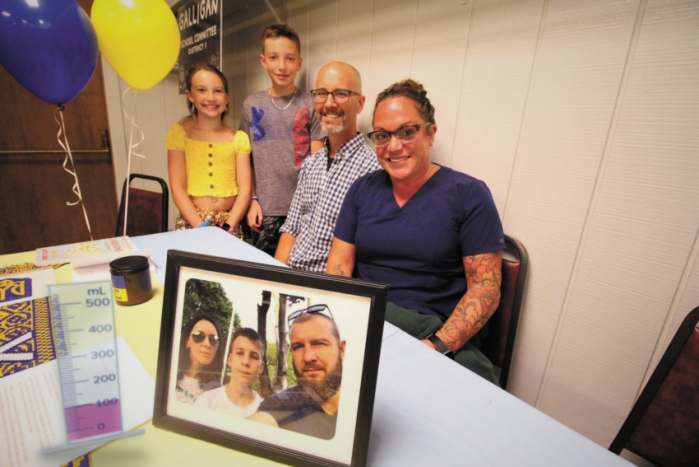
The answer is 100 mL
